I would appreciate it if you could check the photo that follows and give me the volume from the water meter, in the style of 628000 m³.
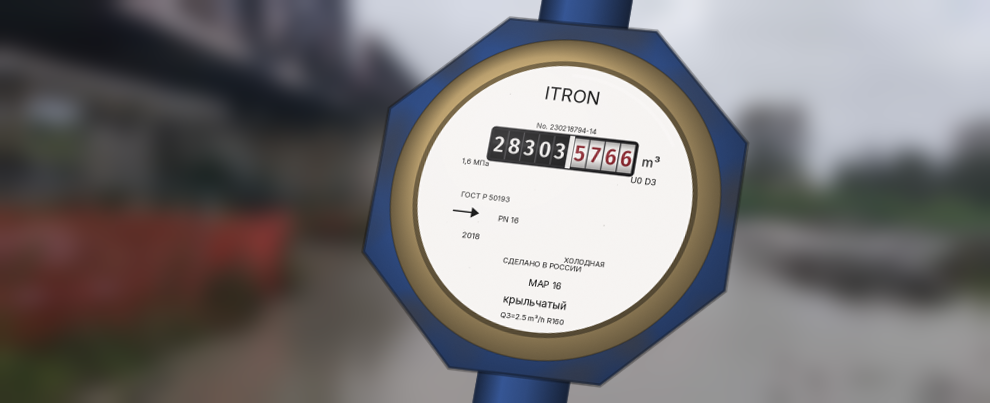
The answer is 28303.5766 m³
